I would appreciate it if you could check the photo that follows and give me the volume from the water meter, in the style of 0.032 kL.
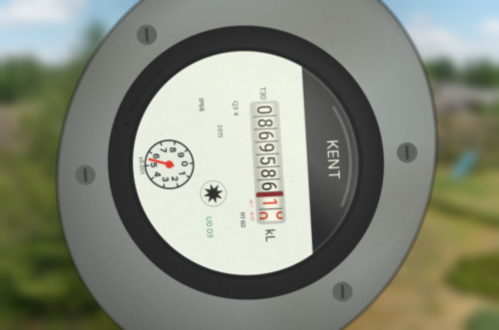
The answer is 869586.185 kL
